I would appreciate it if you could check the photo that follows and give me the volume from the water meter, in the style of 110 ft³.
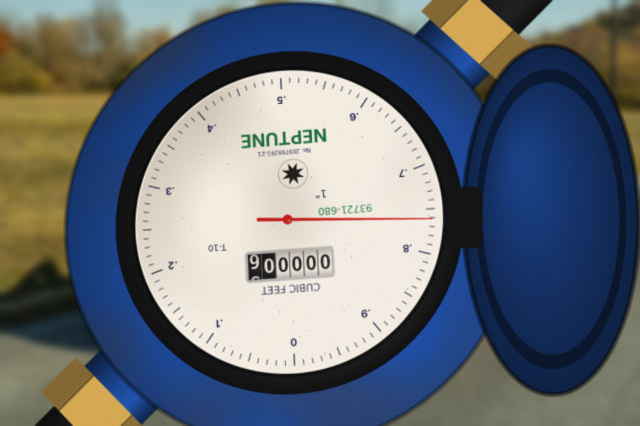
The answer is 5.76 ft³
